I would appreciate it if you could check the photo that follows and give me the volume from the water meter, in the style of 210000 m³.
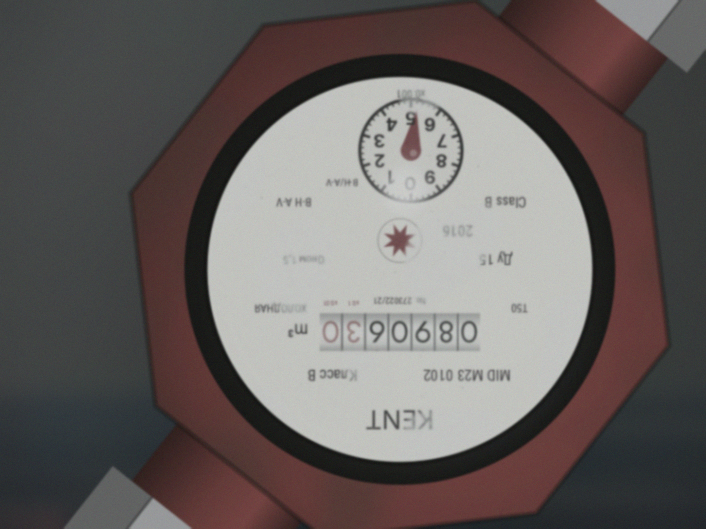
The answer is 8906.305 m³
